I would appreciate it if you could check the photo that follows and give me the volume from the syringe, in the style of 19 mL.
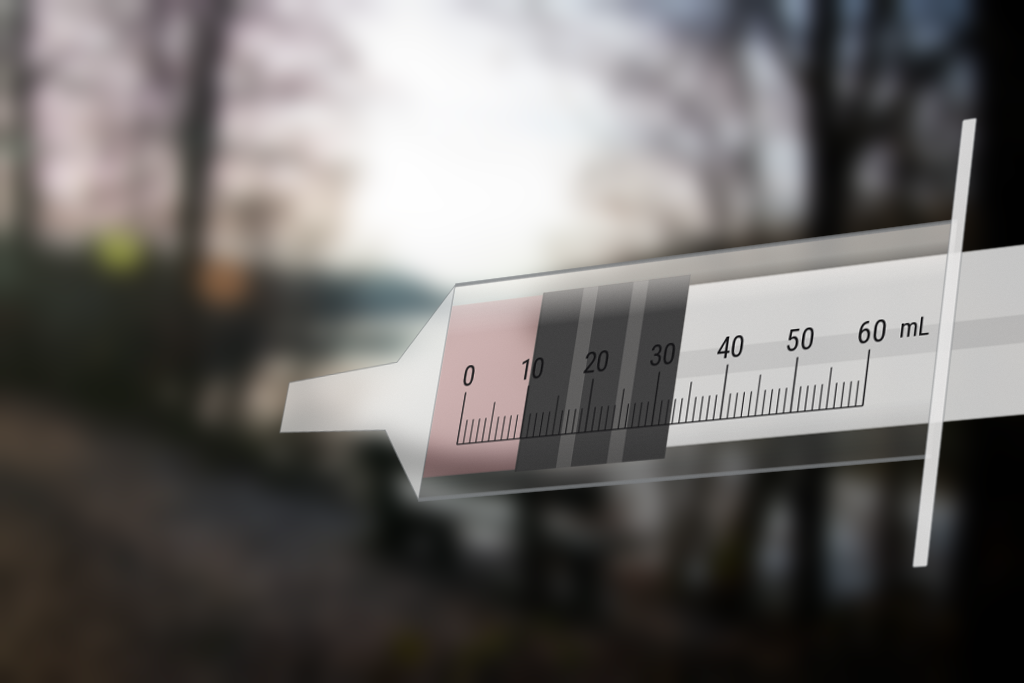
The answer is 10 mL
